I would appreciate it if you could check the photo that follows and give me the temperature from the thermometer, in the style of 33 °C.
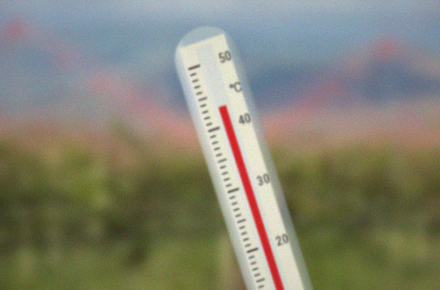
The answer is 43 °C
